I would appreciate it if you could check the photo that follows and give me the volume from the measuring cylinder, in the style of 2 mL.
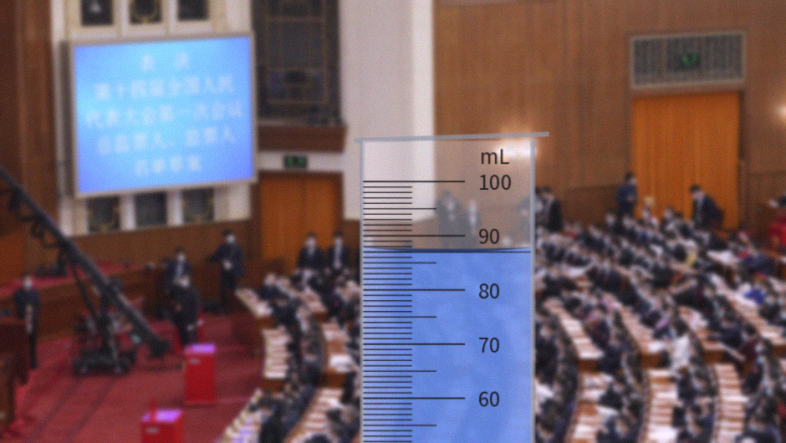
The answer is 87 mL
